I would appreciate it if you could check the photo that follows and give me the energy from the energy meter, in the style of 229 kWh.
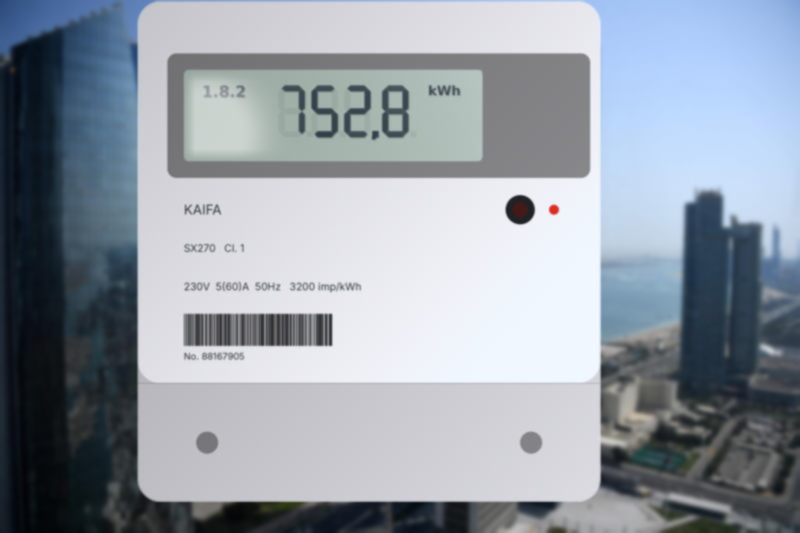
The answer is 752.8 kWh
